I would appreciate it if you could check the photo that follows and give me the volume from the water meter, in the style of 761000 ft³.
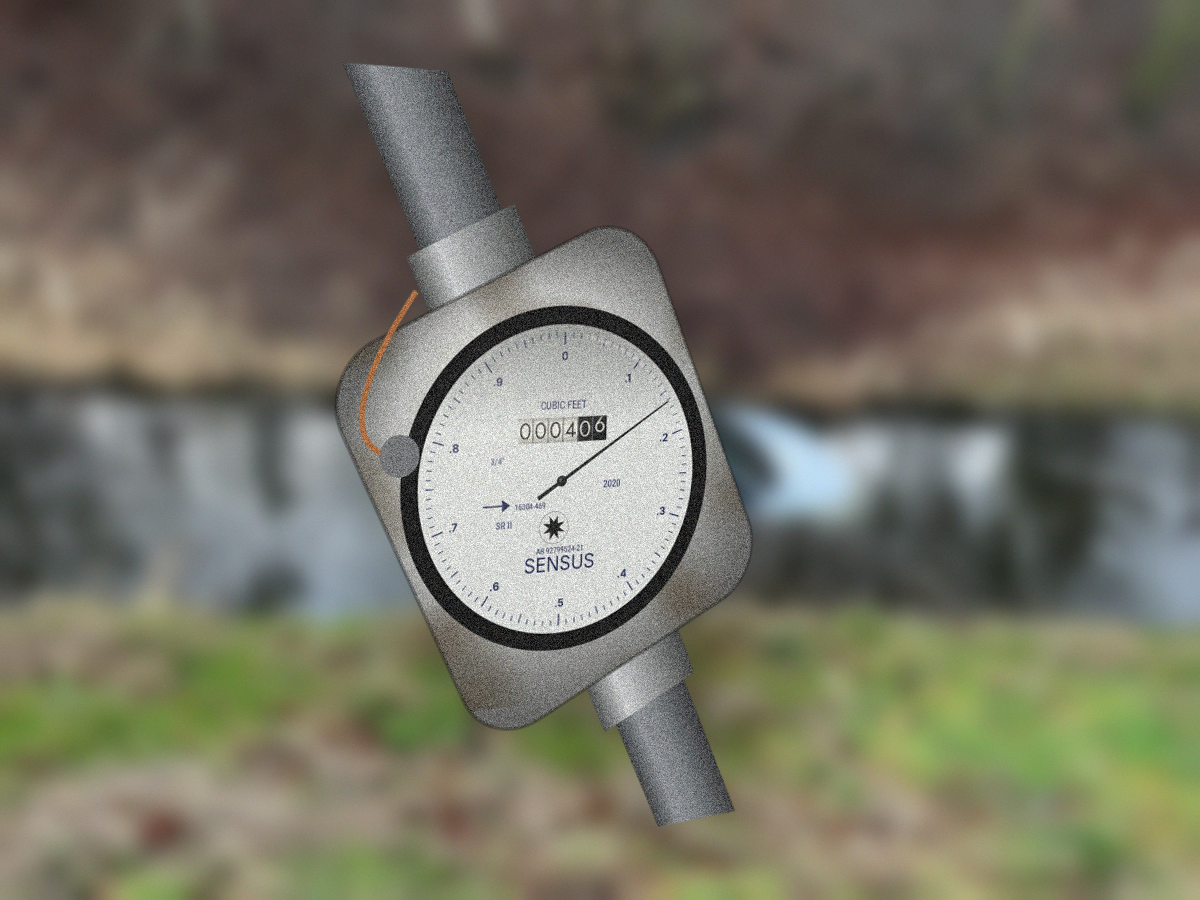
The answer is 406.16 ft³
